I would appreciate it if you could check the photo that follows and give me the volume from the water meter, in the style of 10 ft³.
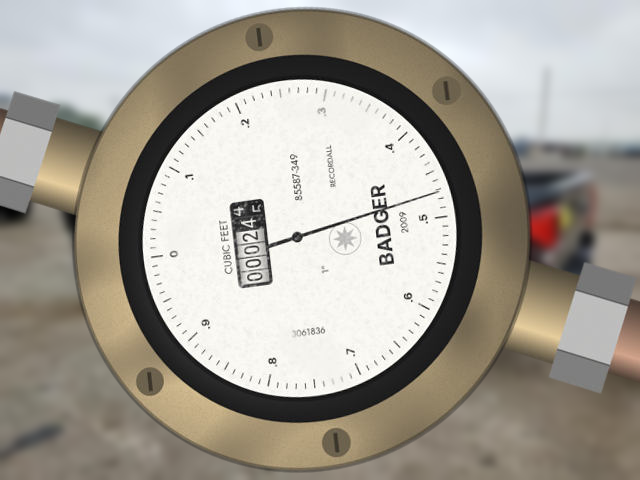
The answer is 244.47 ft³
